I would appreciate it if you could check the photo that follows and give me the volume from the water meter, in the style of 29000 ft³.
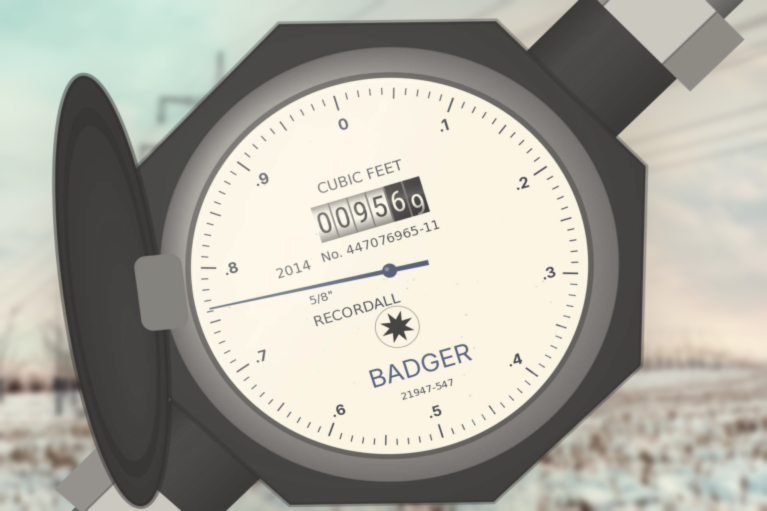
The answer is 9568.76 ft³
